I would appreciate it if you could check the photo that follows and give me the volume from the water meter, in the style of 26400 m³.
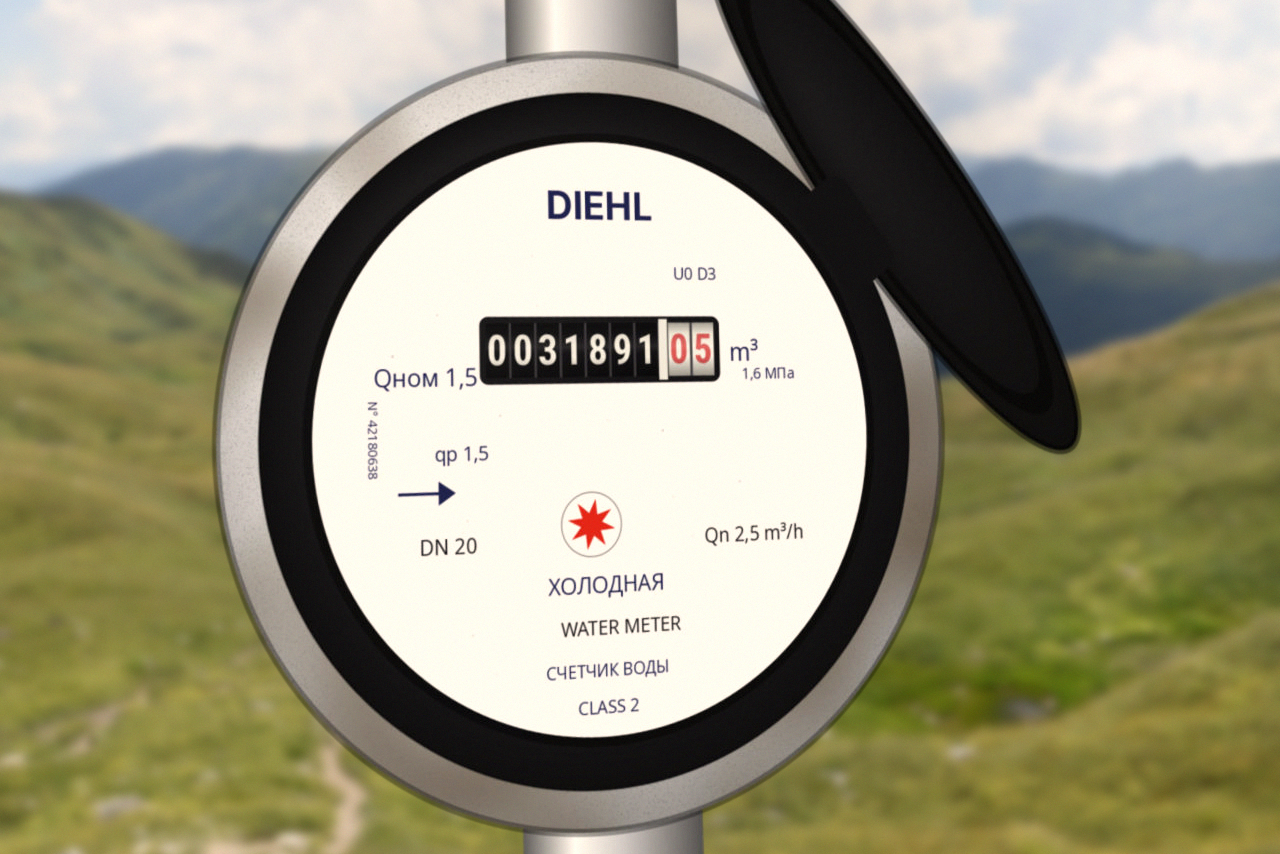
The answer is 31891.05 m³
